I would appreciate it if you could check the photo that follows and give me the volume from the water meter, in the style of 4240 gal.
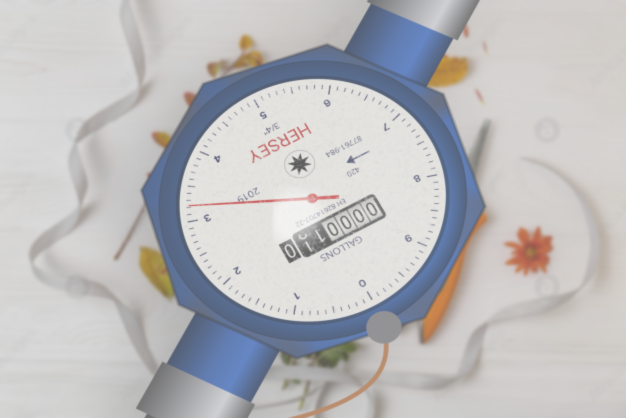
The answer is 113.2 gal
